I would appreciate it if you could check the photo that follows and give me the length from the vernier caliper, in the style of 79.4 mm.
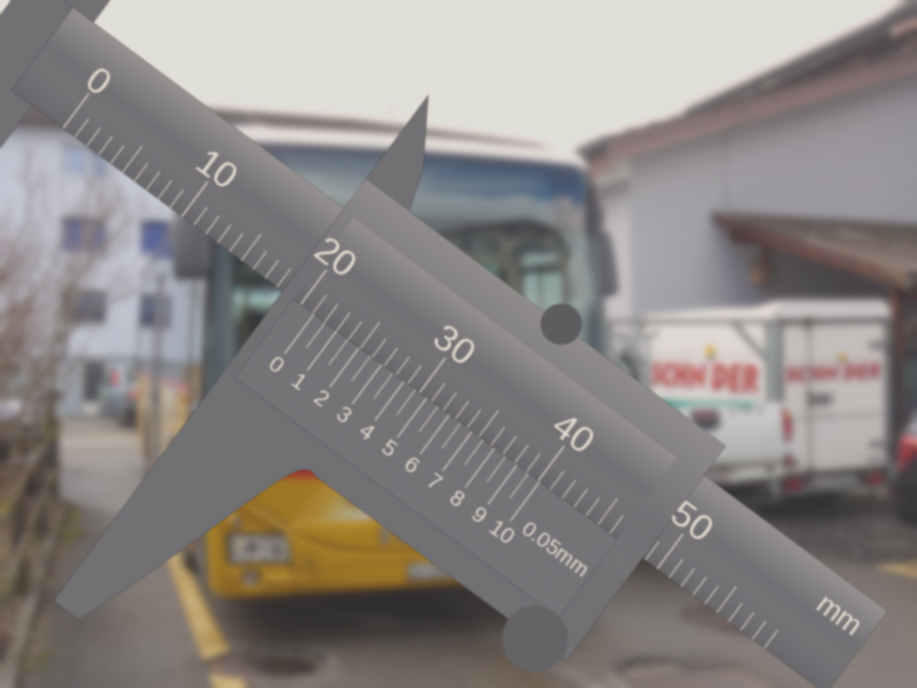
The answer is 21.1 mm
